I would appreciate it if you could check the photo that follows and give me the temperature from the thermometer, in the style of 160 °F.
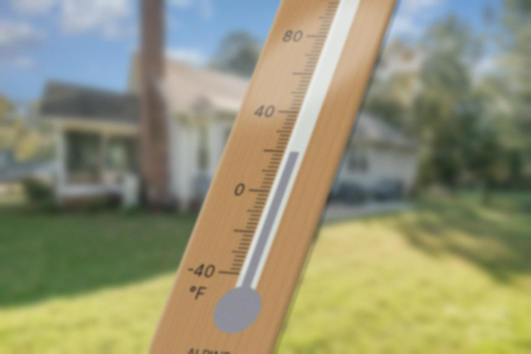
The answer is 20 °F
